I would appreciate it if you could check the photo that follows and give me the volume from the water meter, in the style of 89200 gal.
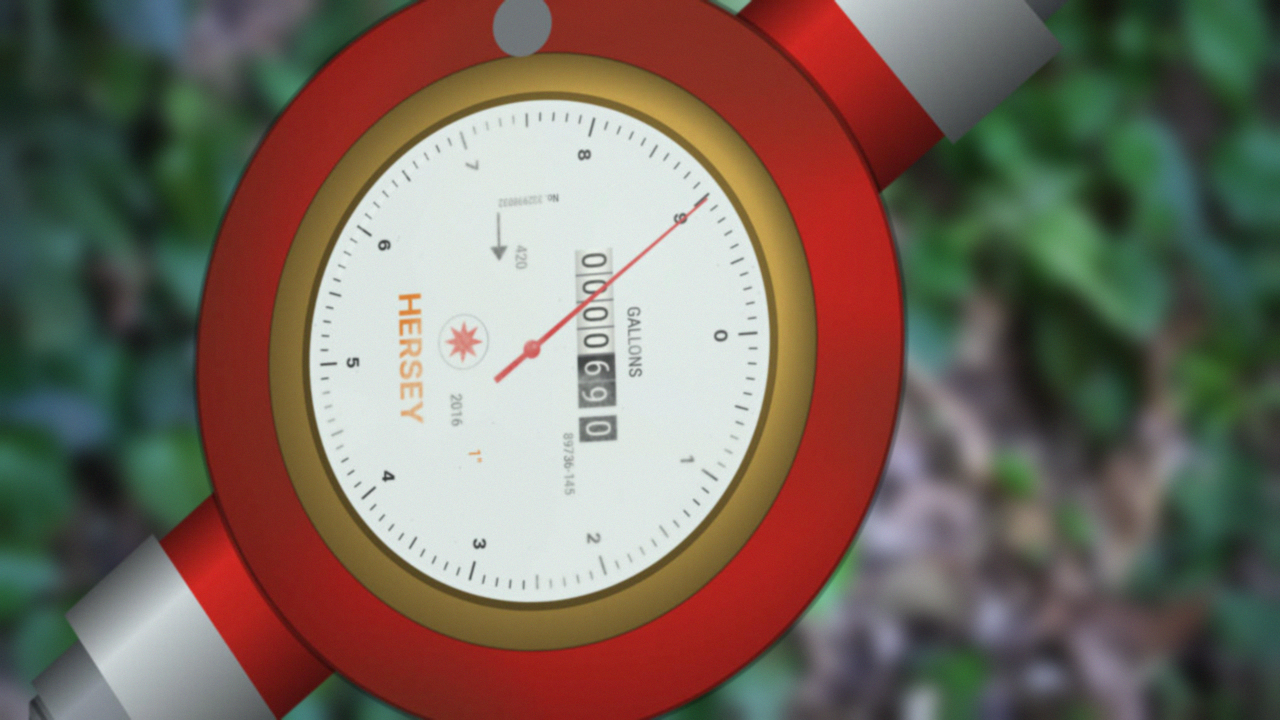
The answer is 689.0 gal
